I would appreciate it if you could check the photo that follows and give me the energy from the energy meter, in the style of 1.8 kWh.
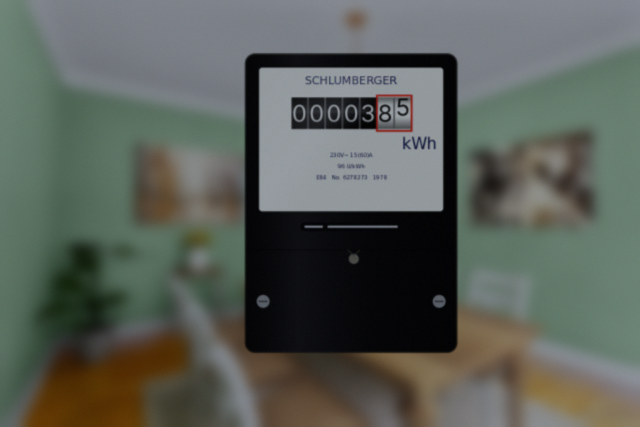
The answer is 3.85 kWh
